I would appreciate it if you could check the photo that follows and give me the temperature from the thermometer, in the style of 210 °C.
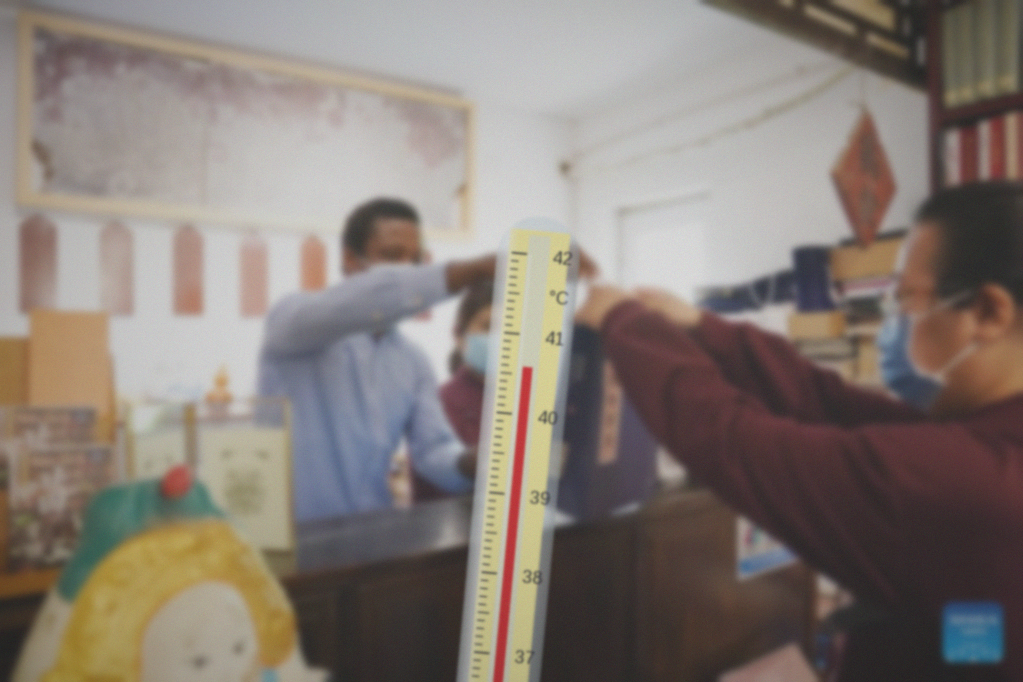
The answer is 40.6 °C
